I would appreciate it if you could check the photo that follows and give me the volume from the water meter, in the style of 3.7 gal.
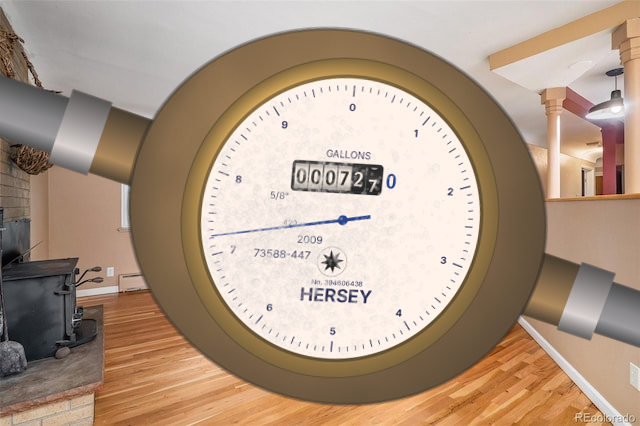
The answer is 7267.2 gal
